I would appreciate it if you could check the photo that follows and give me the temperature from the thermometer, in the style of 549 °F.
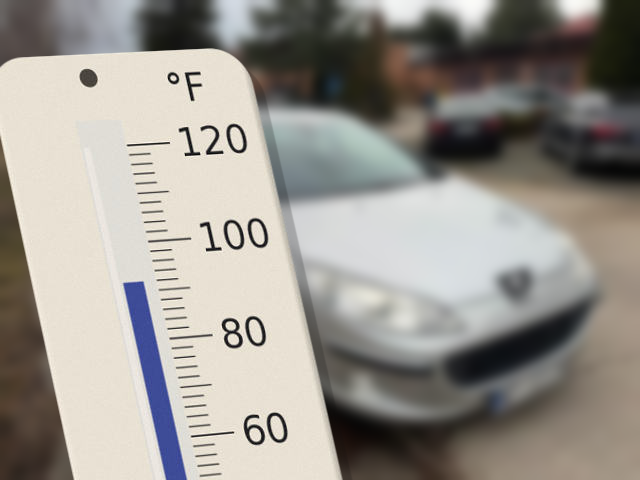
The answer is 92 °F
